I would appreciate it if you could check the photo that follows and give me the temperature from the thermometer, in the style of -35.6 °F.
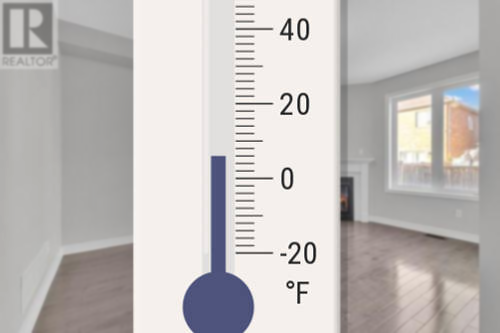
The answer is 6 °F
